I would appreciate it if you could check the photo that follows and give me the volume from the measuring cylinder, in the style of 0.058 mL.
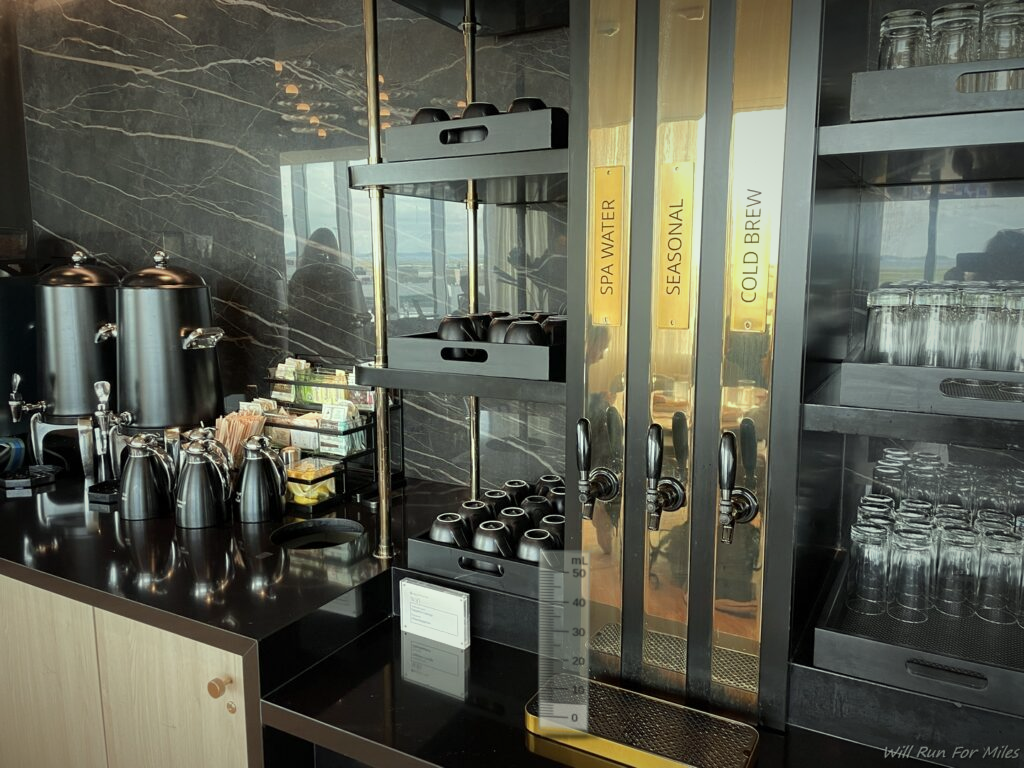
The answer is 5 mL
